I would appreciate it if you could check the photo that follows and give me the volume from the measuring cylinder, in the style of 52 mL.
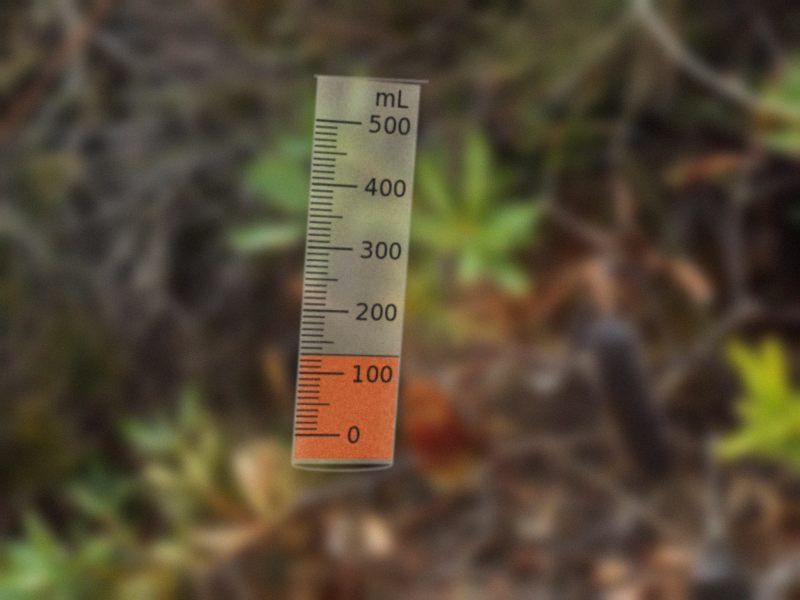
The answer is 130 mL
